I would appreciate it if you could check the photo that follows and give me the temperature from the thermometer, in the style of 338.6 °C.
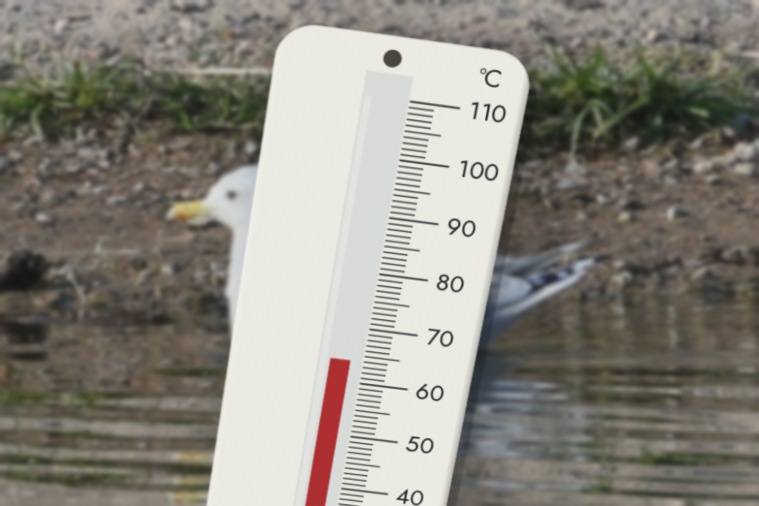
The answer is 64 °C
